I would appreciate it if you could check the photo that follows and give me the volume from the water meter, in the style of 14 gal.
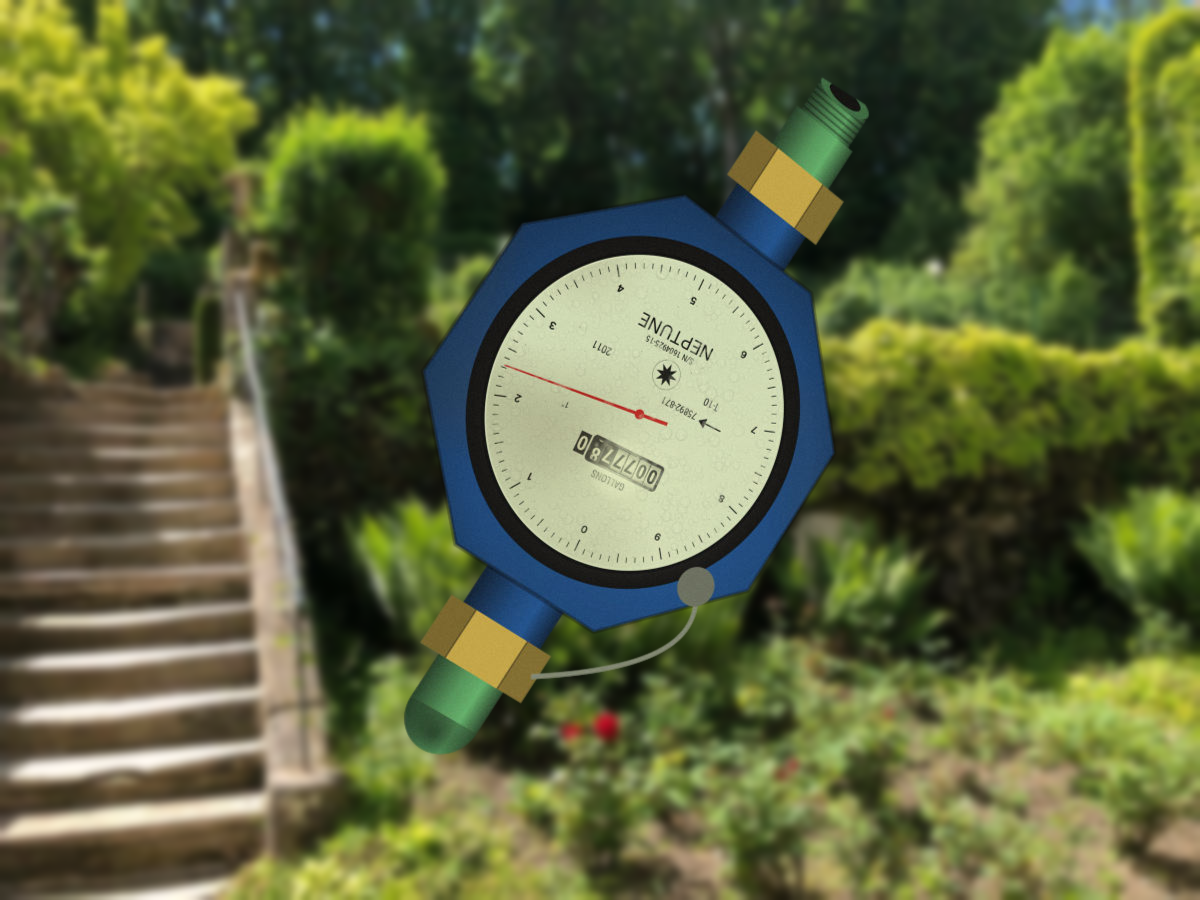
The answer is 77782.3 gal
